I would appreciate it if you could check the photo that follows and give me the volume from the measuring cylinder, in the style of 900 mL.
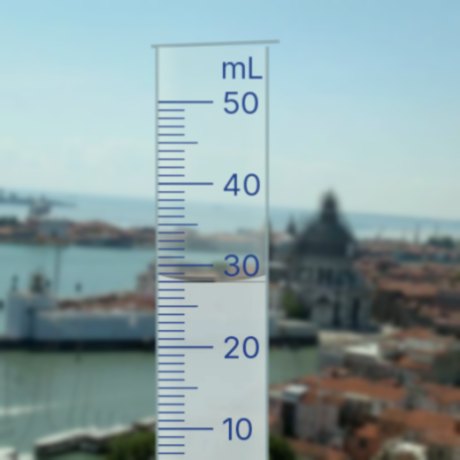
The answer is 28 mL
